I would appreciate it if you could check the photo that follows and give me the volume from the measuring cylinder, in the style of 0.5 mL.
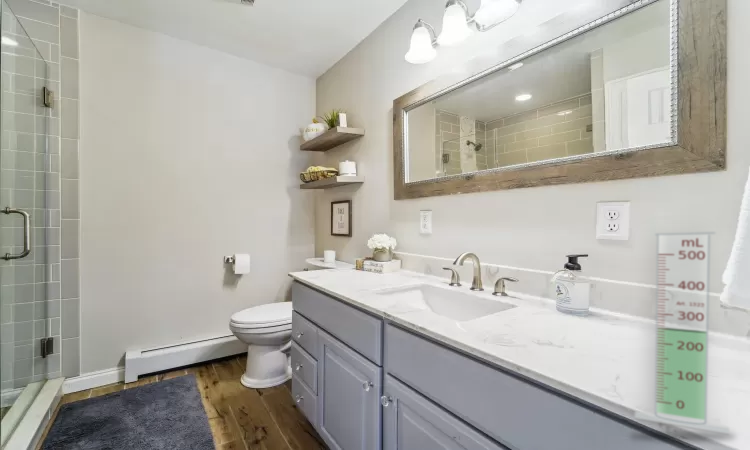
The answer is 250 mL
